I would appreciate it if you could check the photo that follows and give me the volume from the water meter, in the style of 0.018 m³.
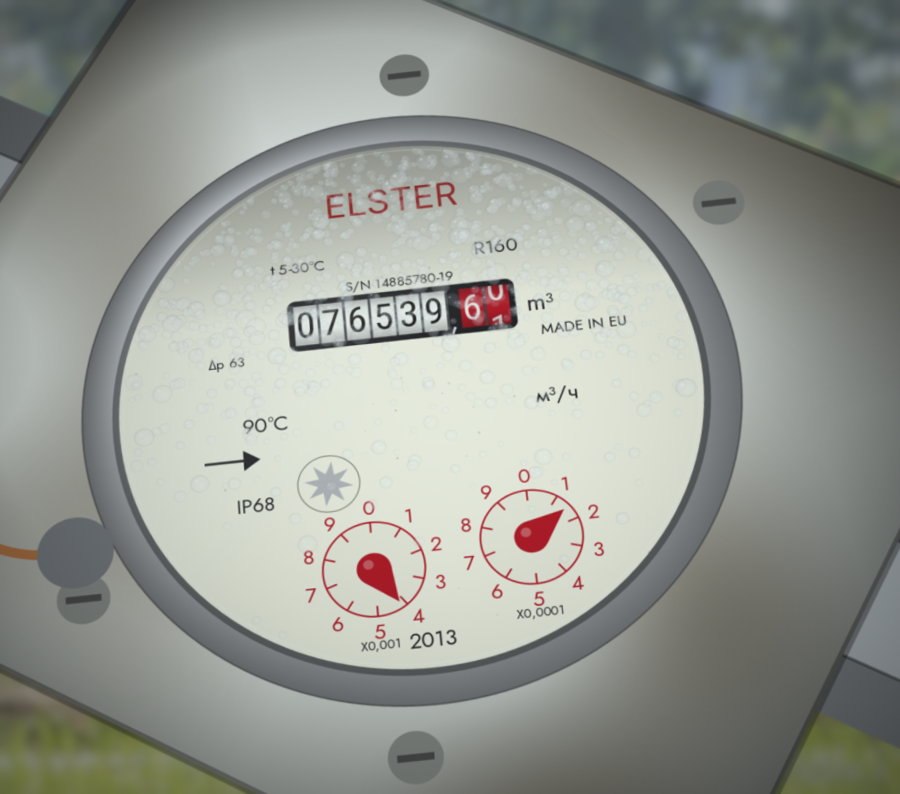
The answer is 76539.6041 m³
